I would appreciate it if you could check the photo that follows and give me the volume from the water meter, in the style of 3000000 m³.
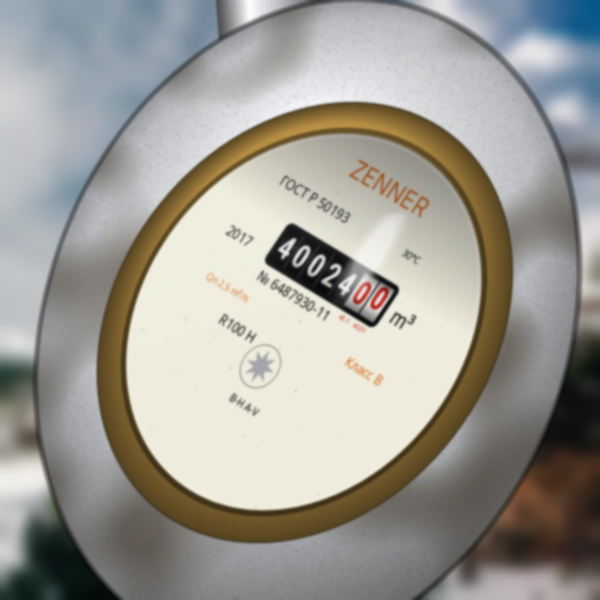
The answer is 40024.00 m³
